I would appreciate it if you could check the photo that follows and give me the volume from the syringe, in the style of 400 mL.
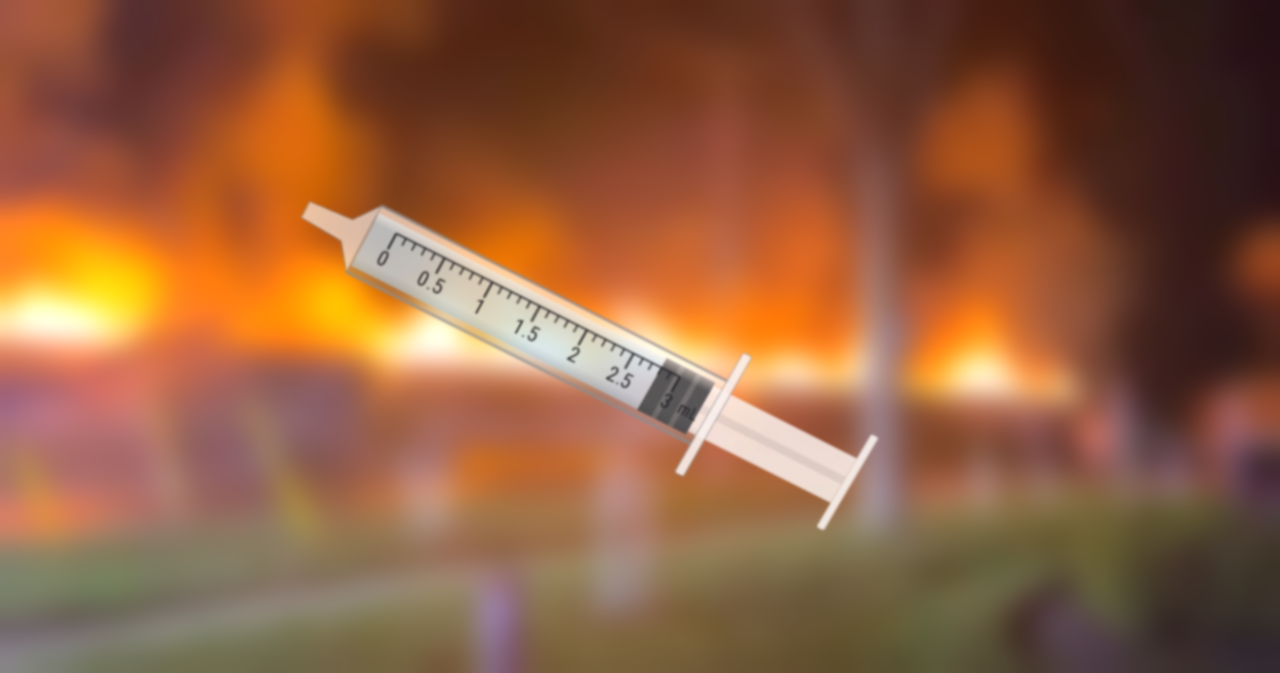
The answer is 2.8 mL
